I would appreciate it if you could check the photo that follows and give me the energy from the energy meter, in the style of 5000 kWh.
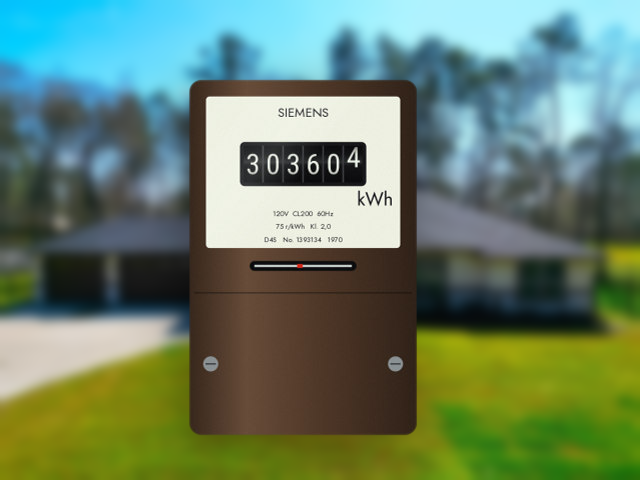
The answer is 303604 kWh
